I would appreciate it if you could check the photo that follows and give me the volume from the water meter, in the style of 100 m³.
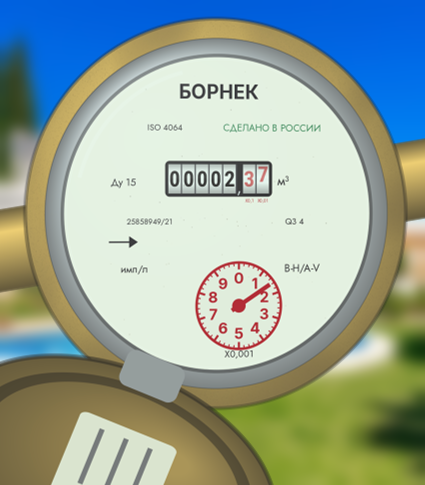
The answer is 2.371 m³
